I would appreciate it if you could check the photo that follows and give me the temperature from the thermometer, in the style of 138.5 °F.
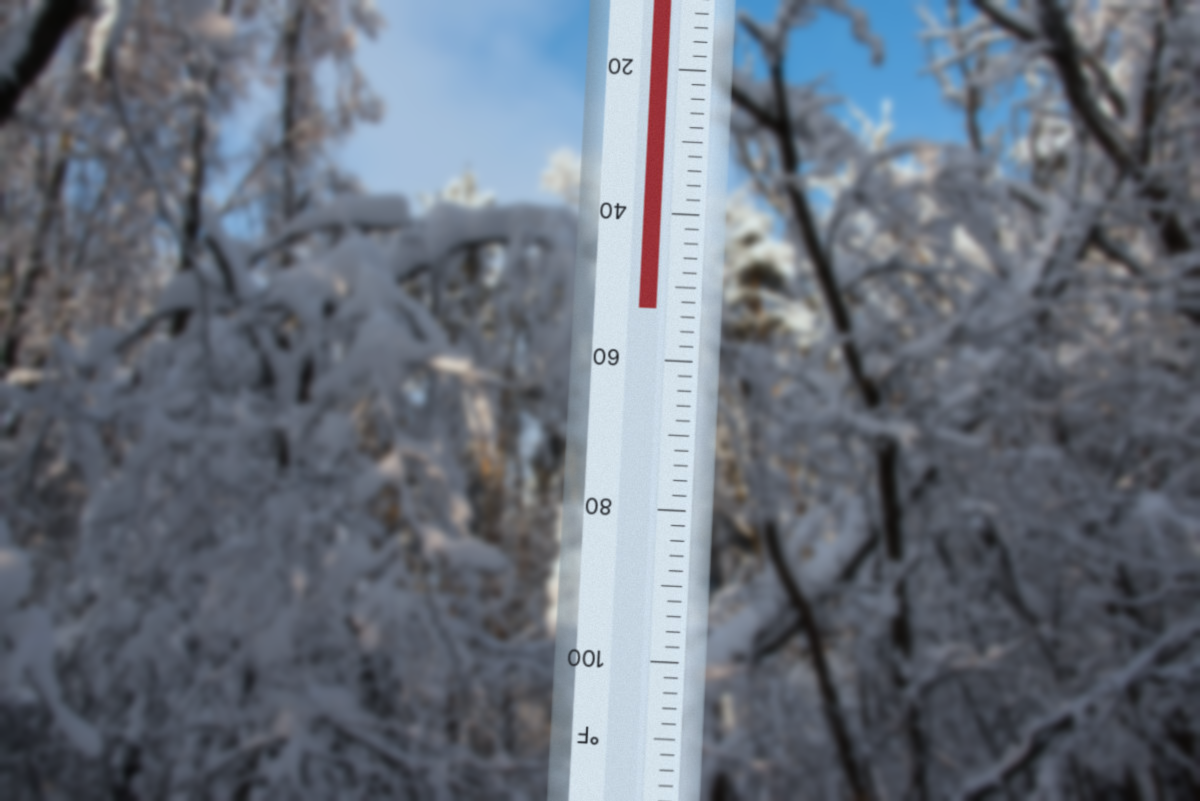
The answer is 53 °F
